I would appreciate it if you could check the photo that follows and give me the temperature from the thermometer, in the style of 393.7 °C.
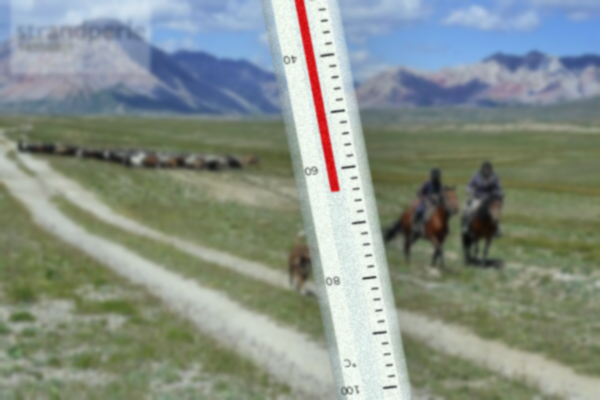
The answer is 64 °C
